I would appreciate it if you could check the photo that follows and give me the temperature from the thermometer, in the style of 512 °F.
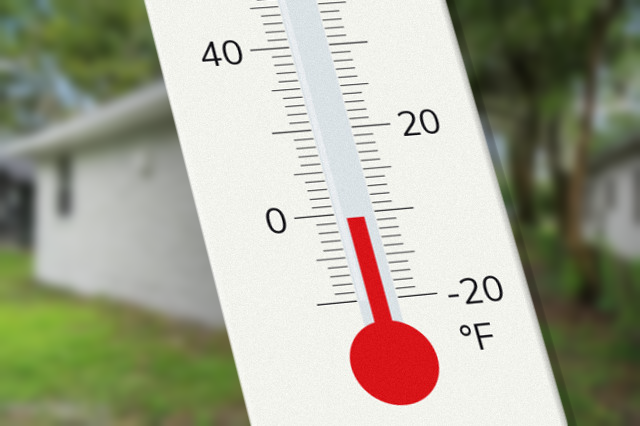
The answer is -1 °F
